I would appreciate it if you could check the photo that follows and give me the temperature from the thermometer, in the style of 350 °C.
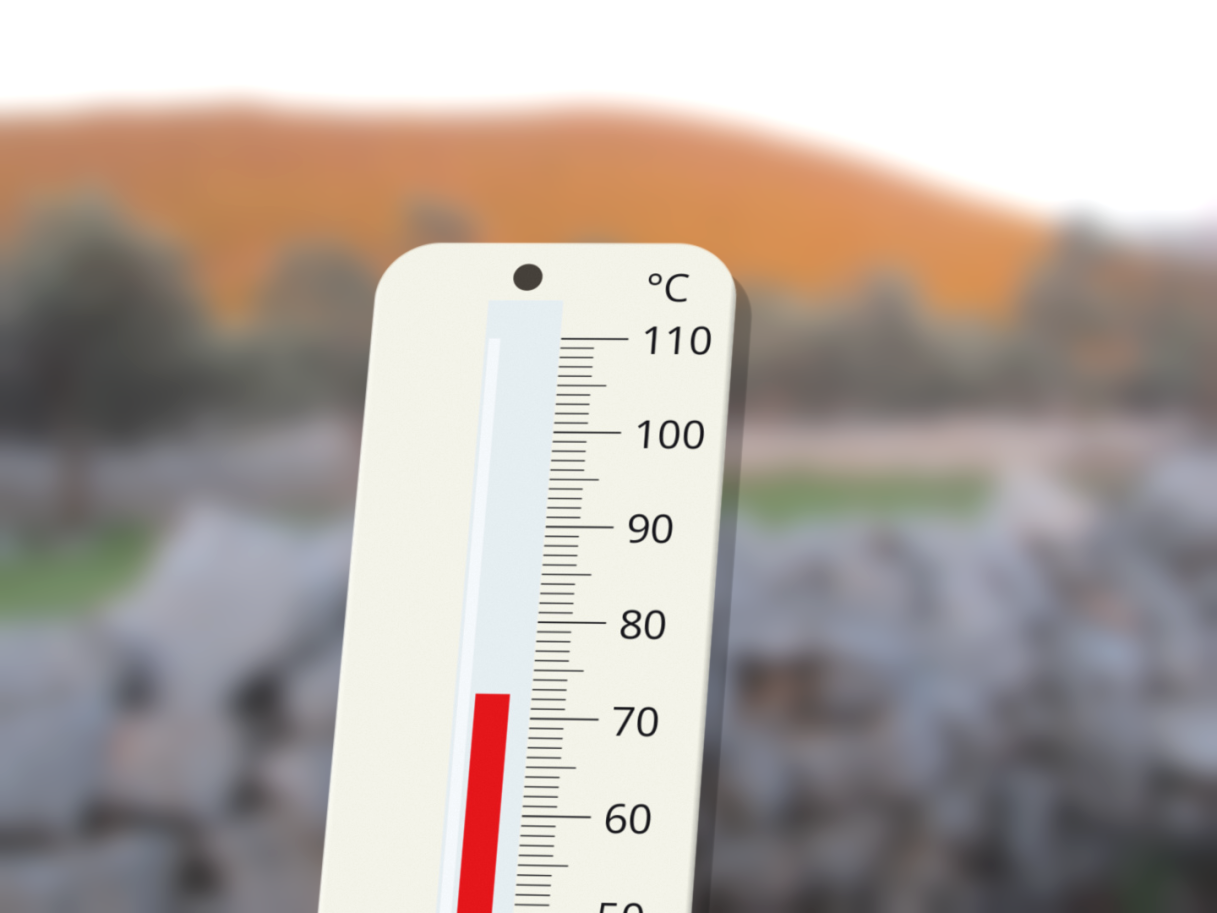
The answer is 72.5 °C
